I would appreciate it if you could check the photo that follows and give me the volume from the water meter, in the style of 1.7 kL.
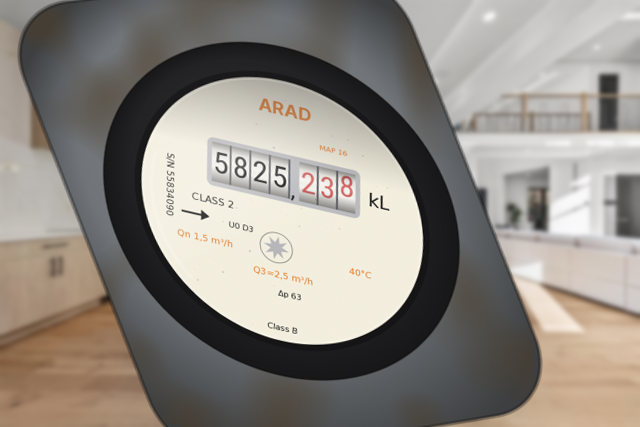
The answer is 5825.238 kL
